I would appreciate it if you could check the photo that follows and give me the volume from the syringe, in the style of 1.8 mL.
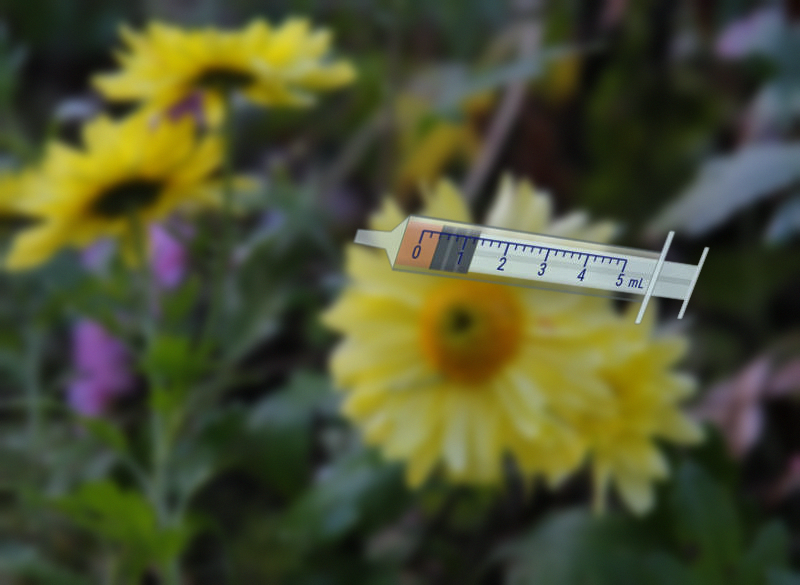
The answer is 0.4 mL
